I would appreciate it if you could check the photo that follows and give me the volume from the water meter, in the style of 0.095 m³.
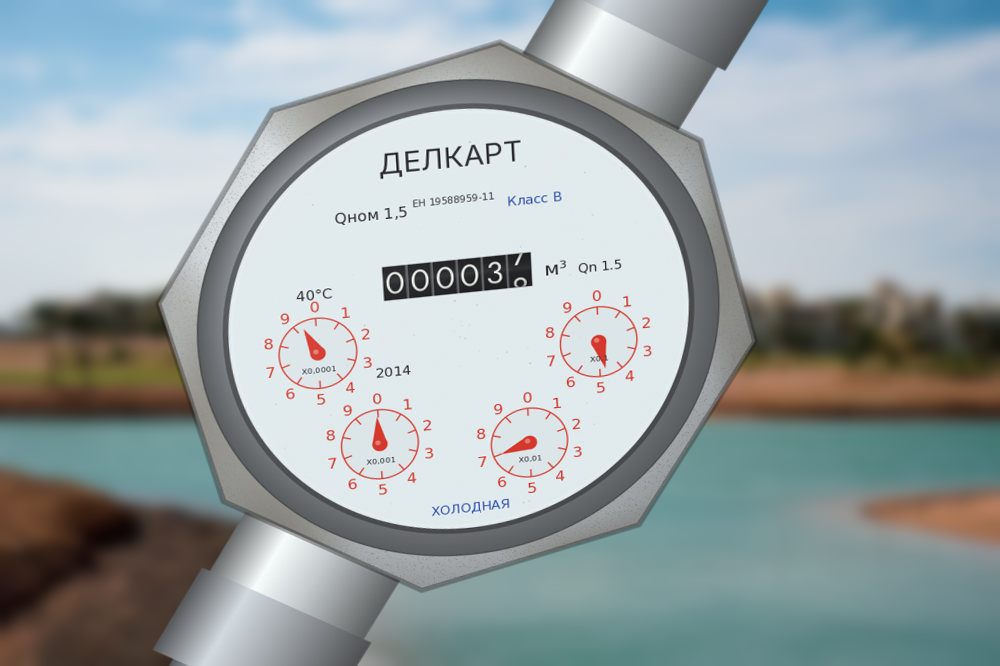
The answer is 37.4699 m³
